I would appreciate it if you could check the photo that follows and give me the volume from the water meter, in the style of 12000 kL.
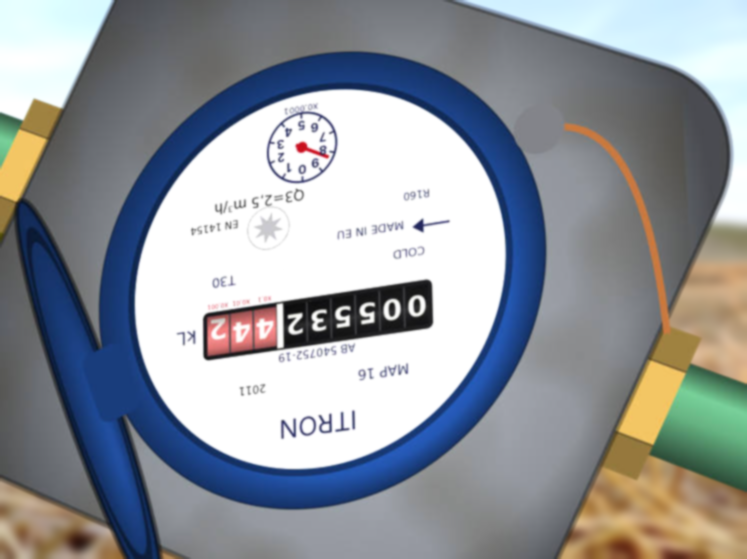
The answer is 5532.4418 kL
